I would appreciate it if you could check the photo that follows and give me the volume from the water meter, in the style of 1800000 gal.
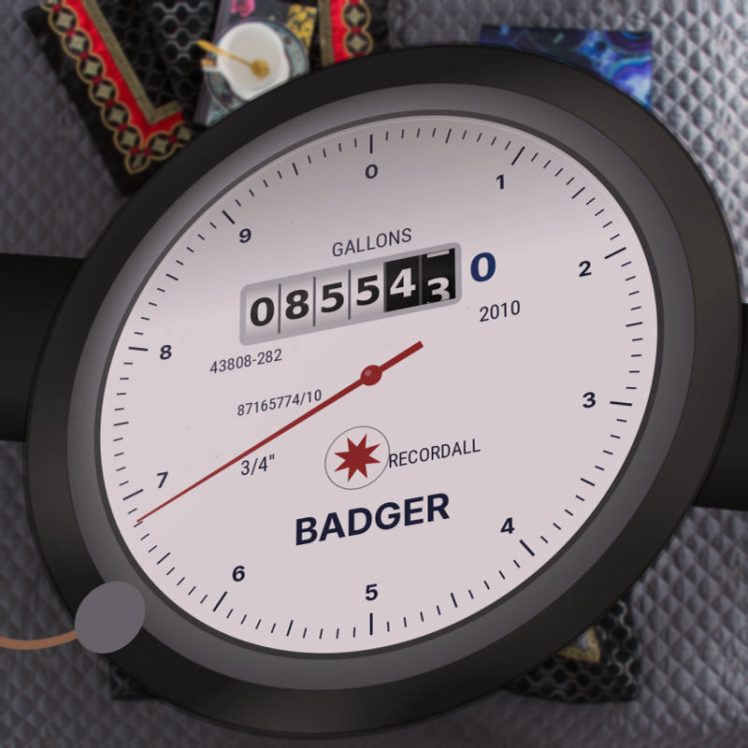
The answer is 855426.8 gal
